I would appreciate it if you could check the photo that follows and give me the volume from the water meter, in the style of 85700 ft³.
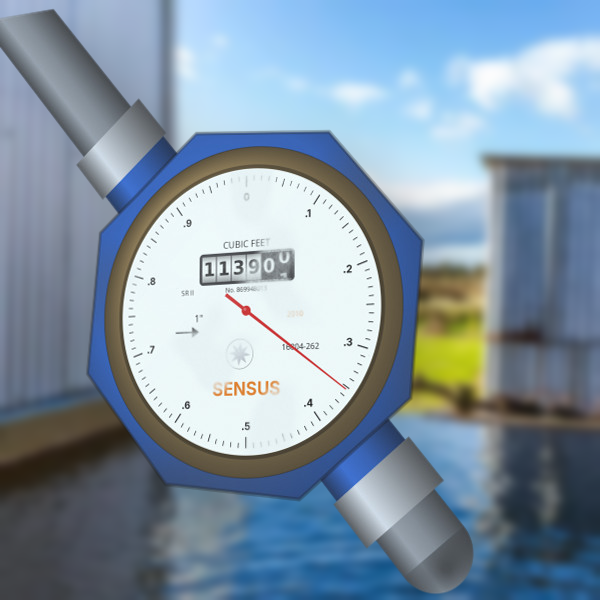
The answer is 113900.35 ft³
